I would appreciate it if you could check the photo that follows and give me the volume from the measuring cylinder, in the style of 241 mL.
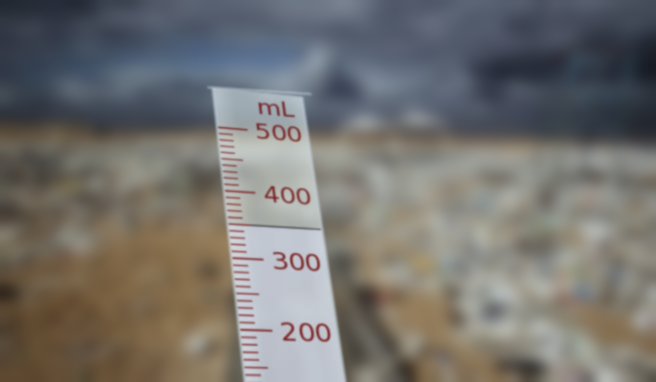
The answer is 350 mL
